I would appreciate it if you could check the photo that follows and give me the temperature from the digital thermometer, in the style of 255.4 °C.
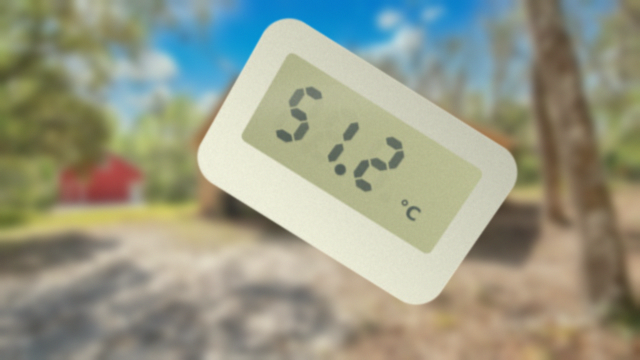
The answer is 51.2 °C
